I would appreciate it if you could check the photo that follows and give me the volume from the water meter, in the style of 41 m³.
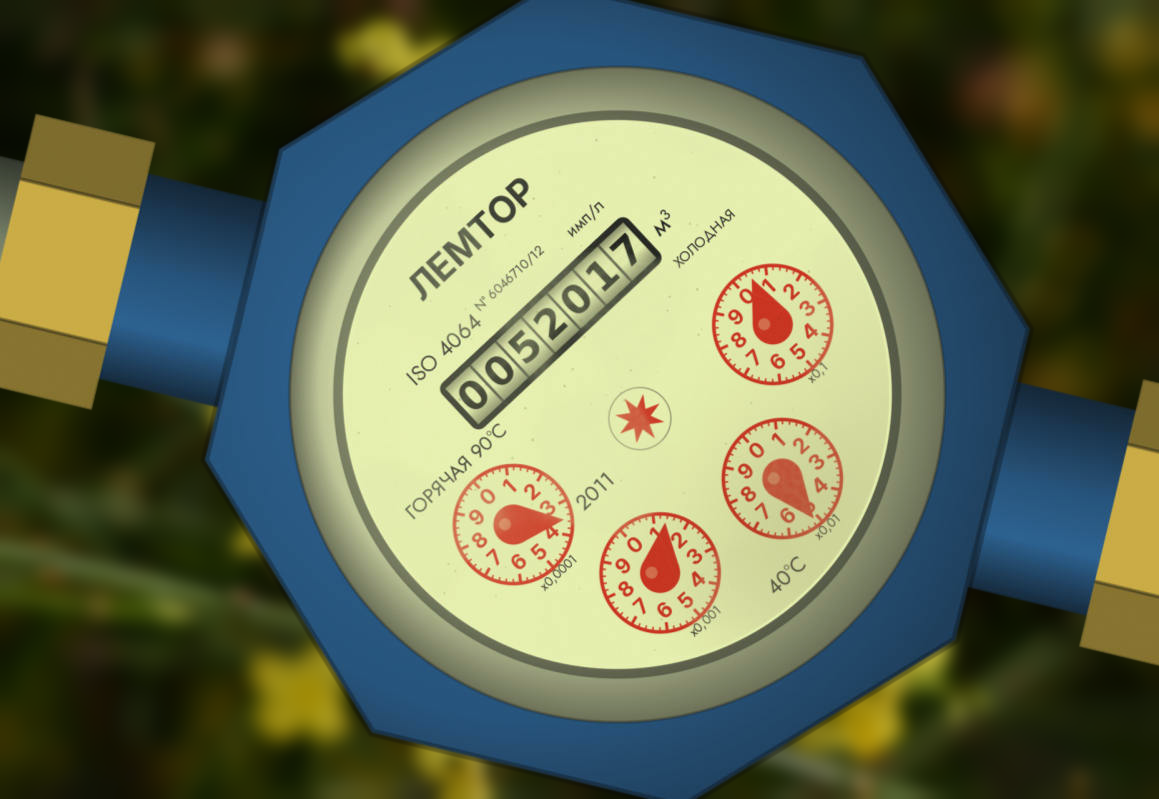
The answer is 52017.0513 m³
